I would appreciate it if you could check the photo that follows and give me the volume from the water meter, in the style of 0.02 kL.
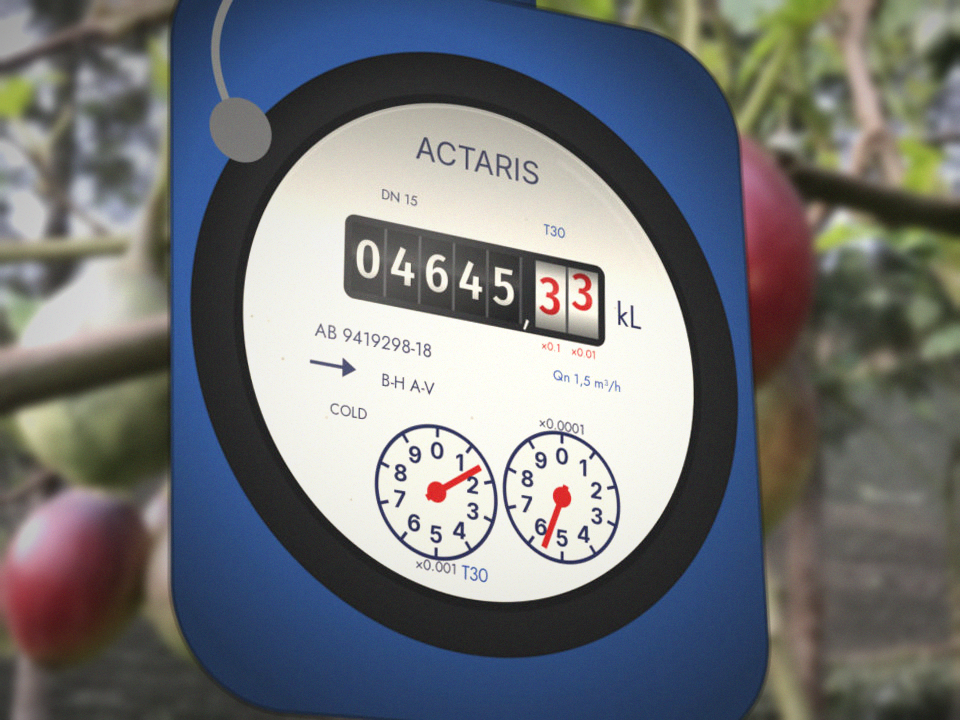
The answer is 4645.3315 kL
